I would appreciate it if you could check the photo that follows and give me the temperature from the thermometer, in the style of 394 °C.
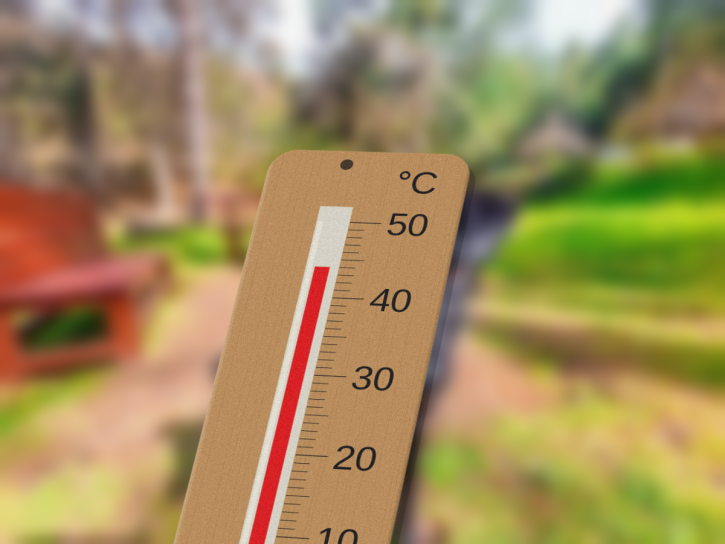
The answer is 44 °C
